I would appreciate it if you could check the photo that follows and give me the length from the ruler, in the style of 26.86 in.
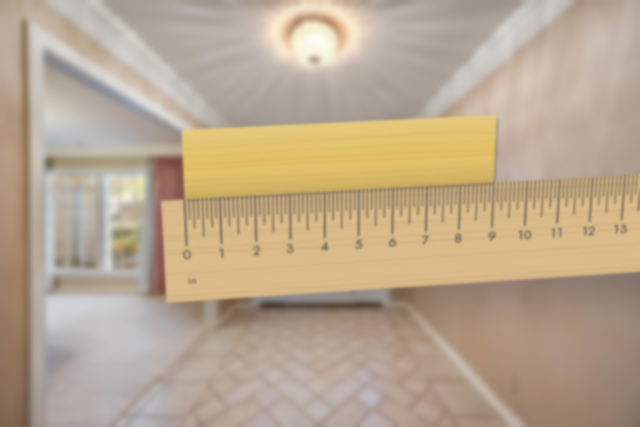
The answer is 9 in
